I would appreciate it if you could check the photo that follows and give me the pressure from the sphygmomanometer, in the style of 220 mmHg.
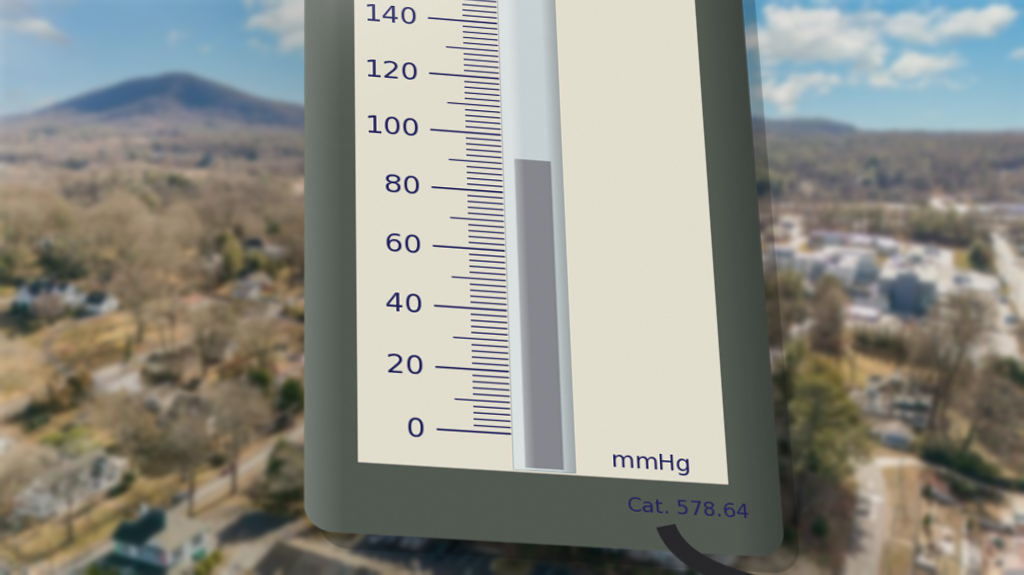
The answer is 92 mmHg
